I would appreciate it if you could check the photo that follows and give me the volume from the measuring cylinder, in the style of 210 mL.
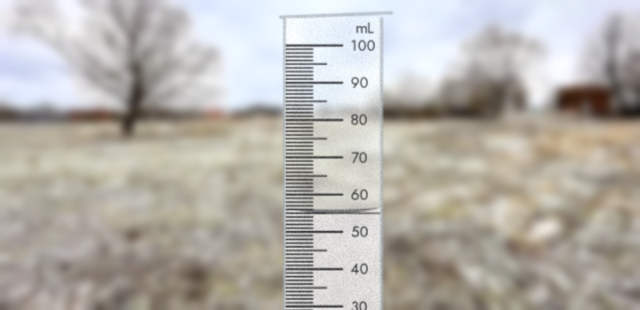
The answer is 55 mL
